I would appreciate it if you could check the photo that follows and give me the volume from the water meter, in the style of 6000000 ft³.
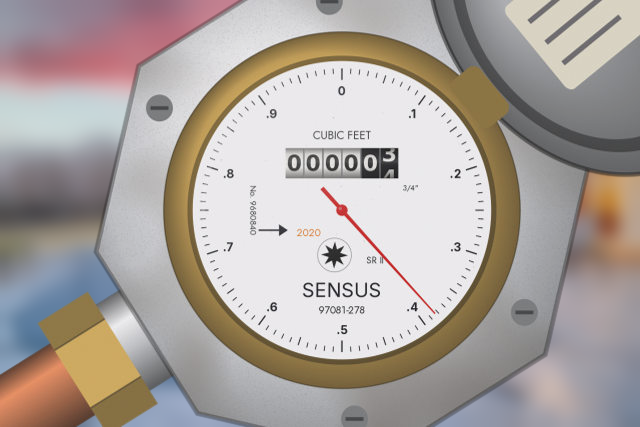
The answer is 3.38 ft³
